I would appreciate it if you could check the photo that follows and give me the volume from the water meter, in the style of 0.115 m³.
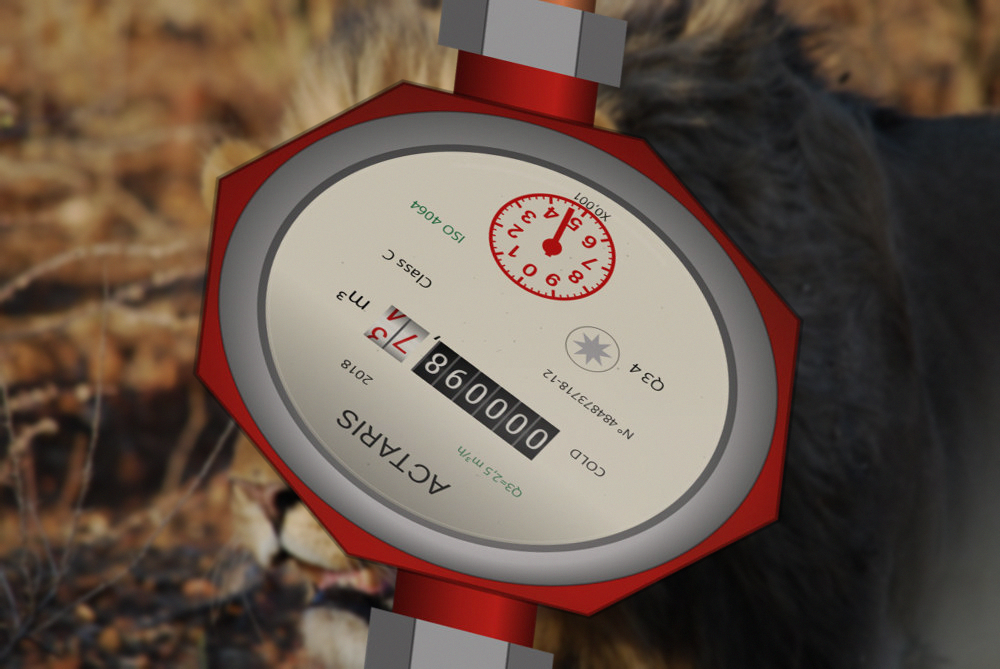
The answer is 98.734 m³
